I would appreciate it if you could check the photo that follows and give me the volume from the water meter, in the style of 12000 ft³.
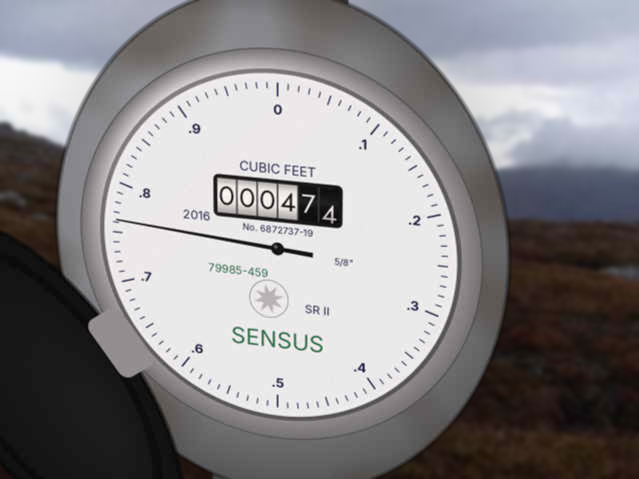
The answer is 473.76 ft³
